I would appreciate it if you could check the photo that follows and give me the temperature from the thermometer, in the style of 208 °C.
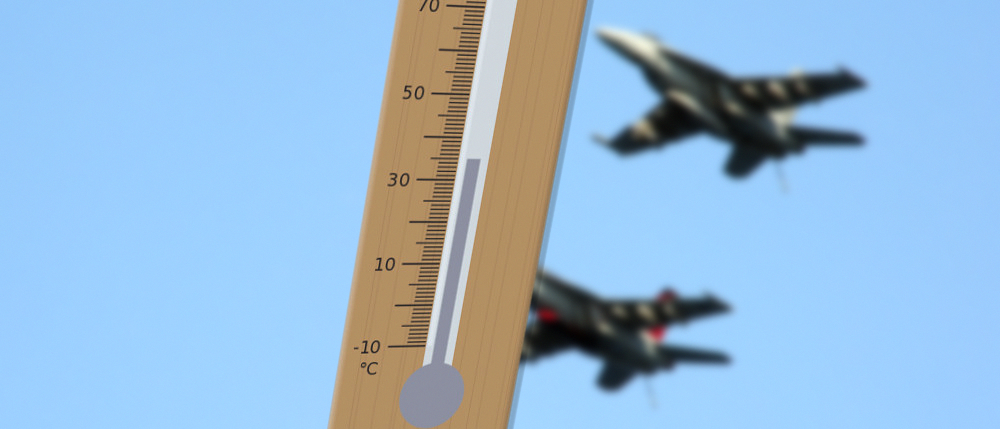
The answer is 35 °C
